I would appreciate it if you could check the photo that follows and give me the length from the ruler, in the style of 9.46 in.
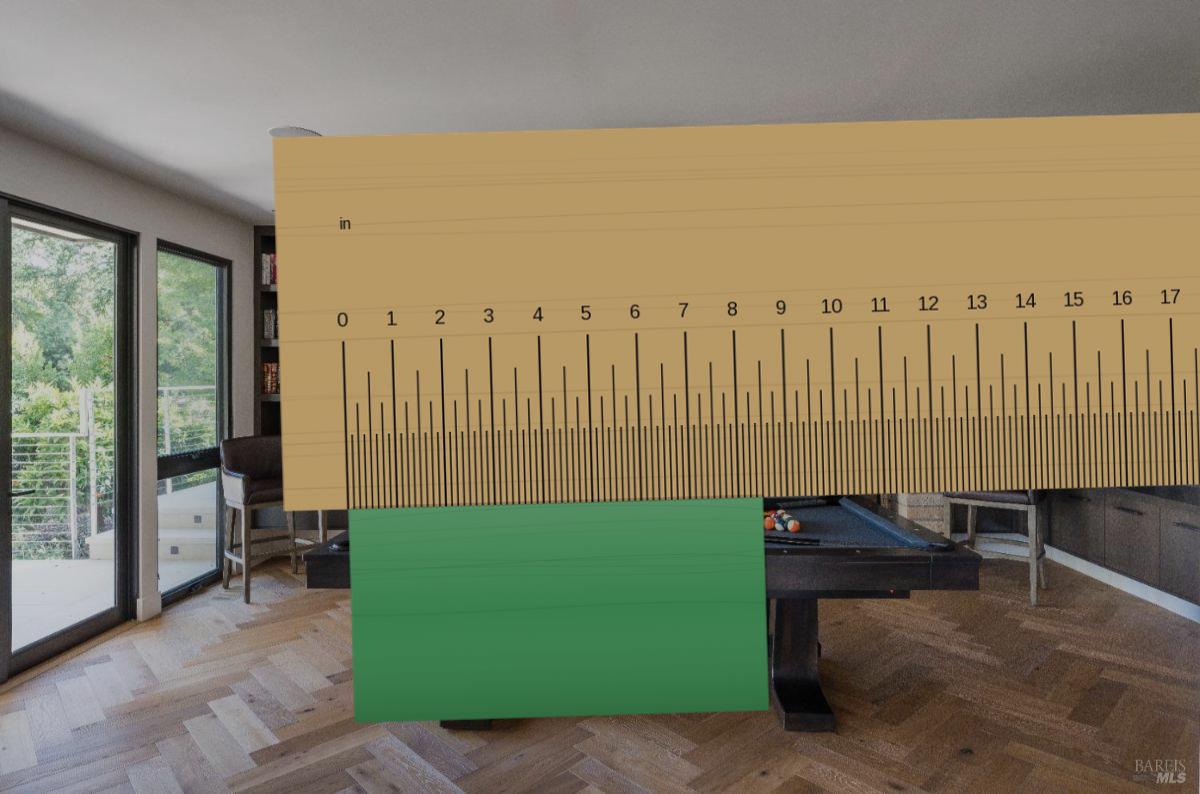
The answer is 8.5 in
